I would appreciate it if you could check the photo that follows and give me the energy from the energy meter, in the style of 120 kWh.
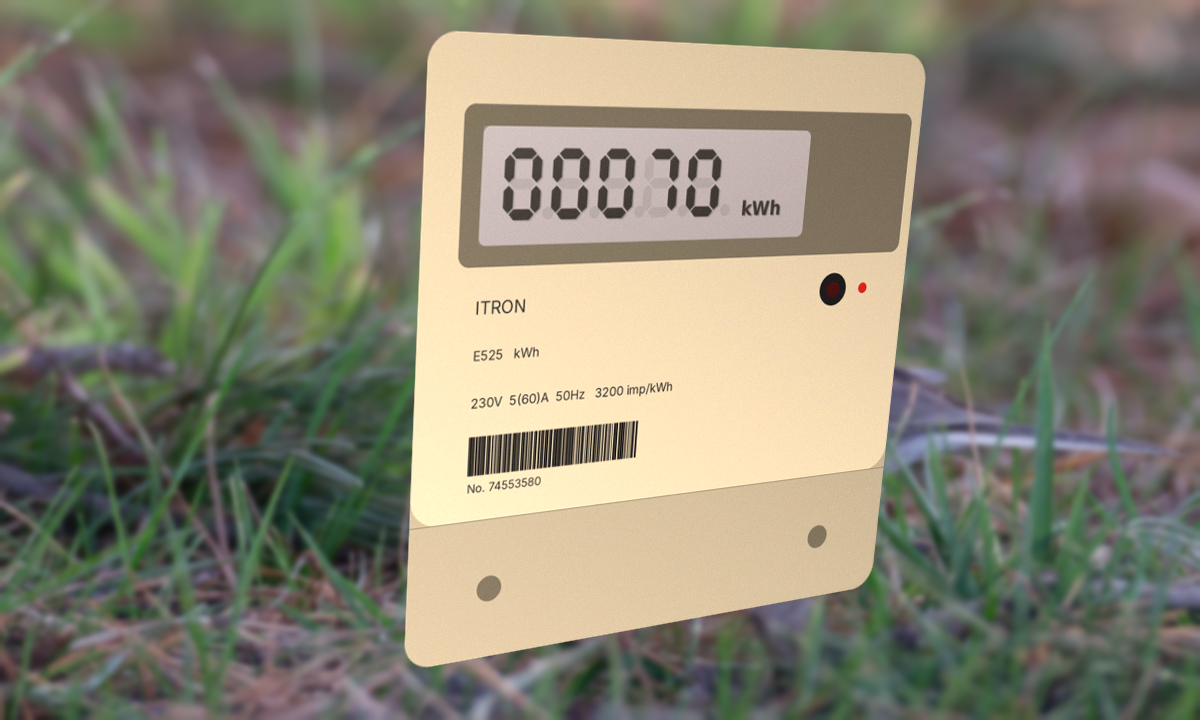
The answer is 70 kWh
